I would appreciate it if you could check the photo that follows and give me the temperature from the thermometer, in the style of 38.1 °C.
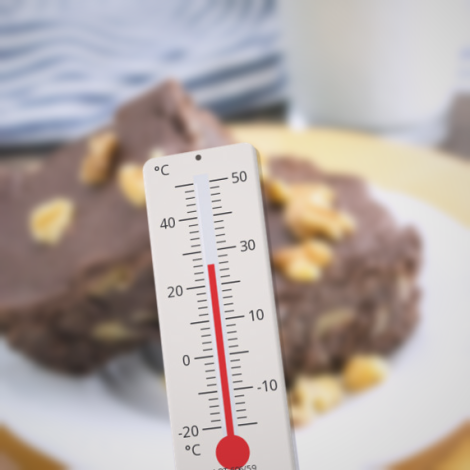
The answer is 26 °C
